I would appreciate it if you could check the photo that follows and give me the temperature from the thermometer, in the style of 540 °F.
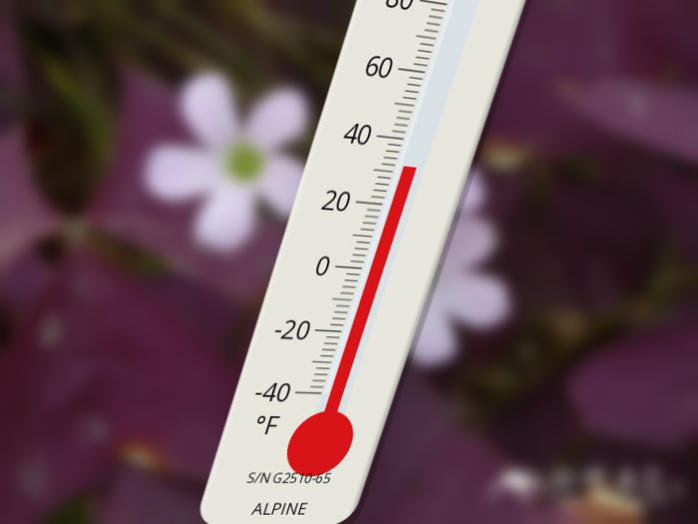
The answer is 32 °F
